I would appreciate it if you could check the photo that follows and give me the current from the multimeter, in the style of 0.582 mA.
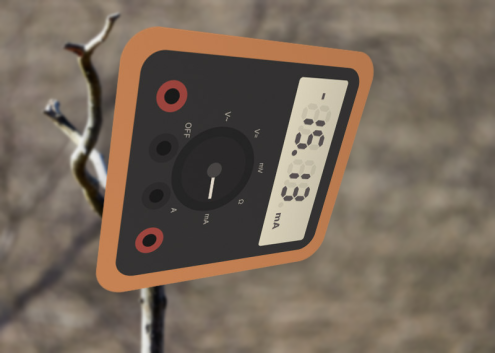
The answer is -15.13 mA
